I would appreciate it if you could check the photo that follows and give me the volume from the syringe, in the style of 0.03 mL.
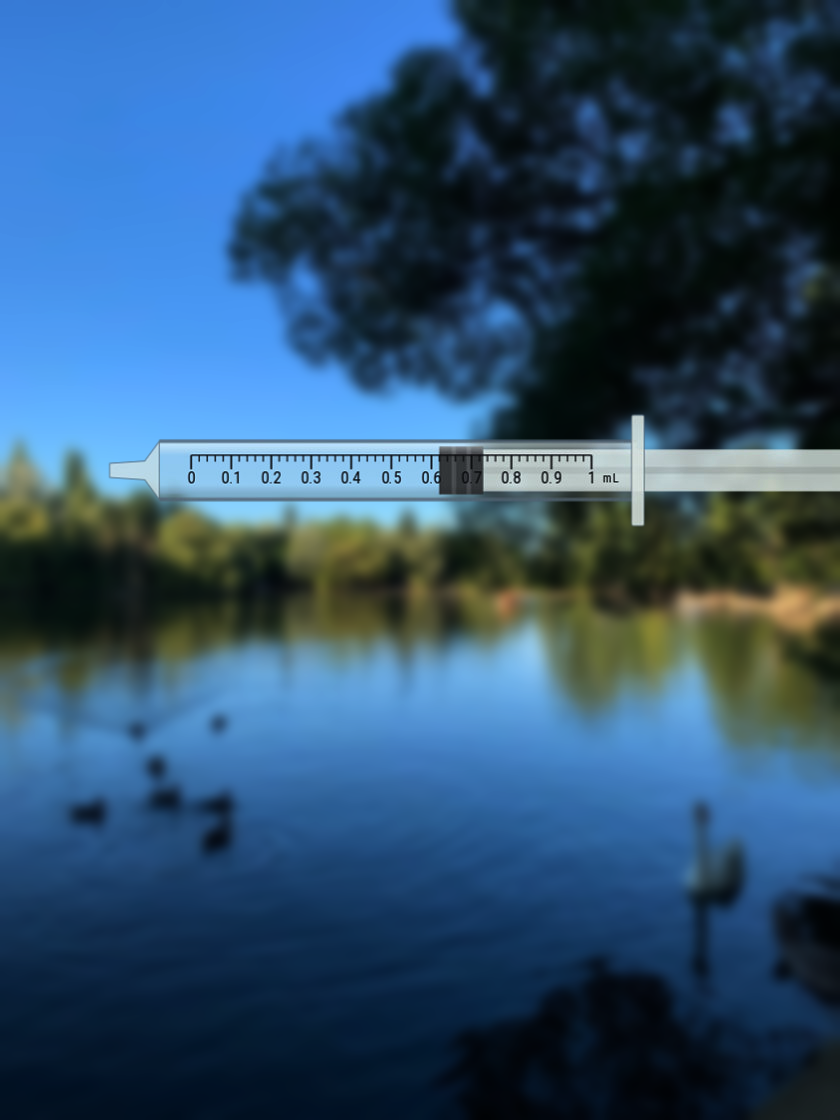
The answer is 0.62 mL
